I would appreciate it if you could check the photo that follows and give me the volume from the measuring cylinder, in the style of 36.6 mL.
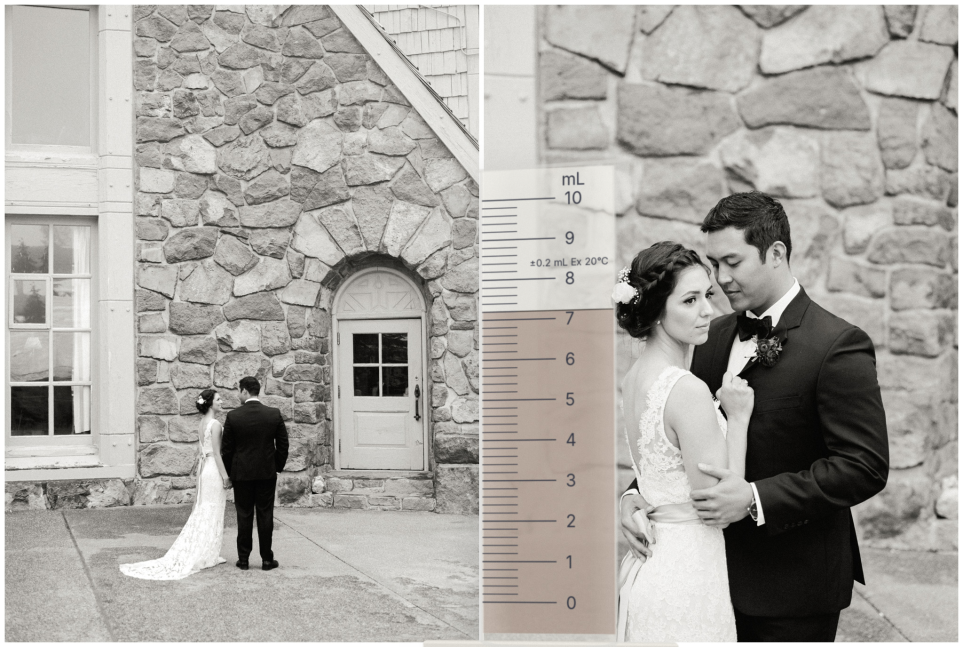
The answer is 7.2 mL
